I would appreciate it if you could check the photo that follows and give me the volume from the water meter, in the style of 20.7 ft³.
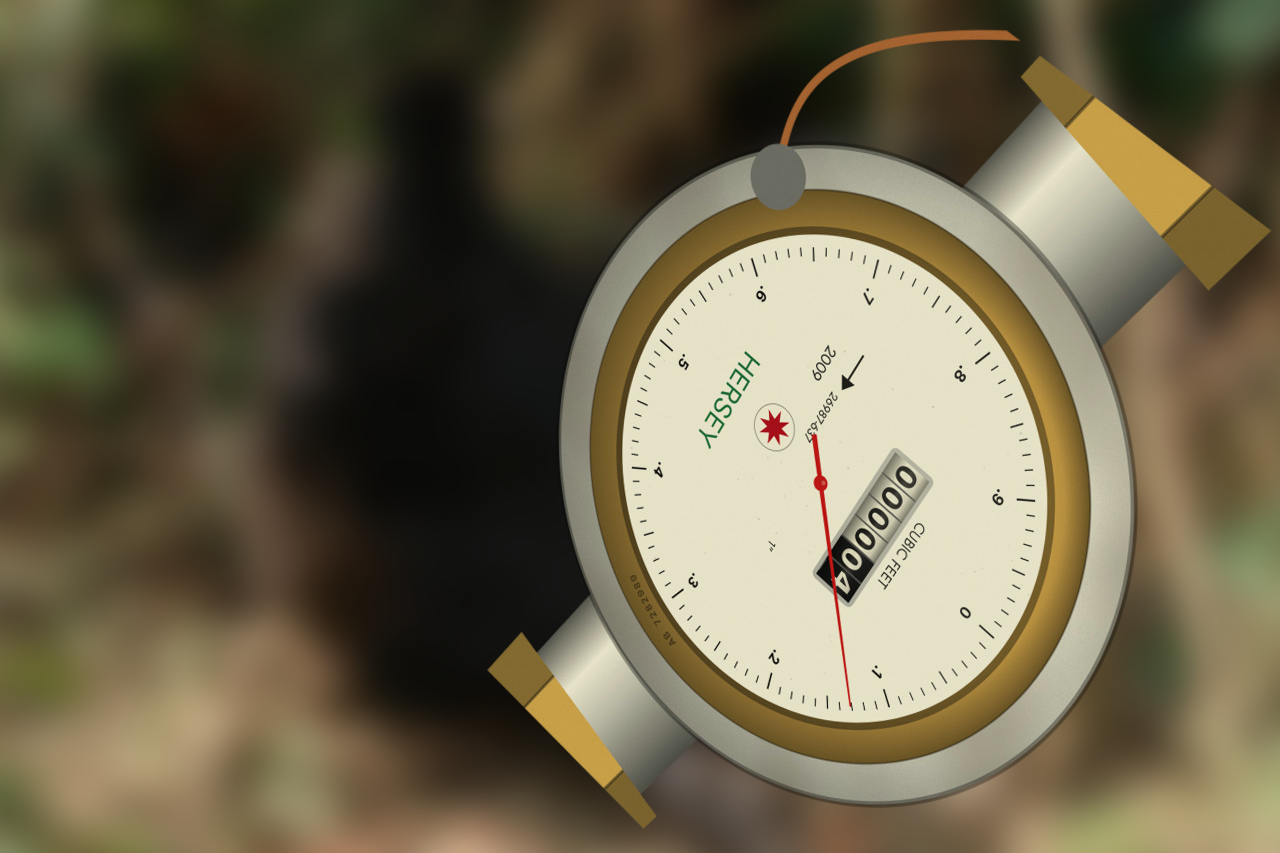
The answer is 4.13 ft³
